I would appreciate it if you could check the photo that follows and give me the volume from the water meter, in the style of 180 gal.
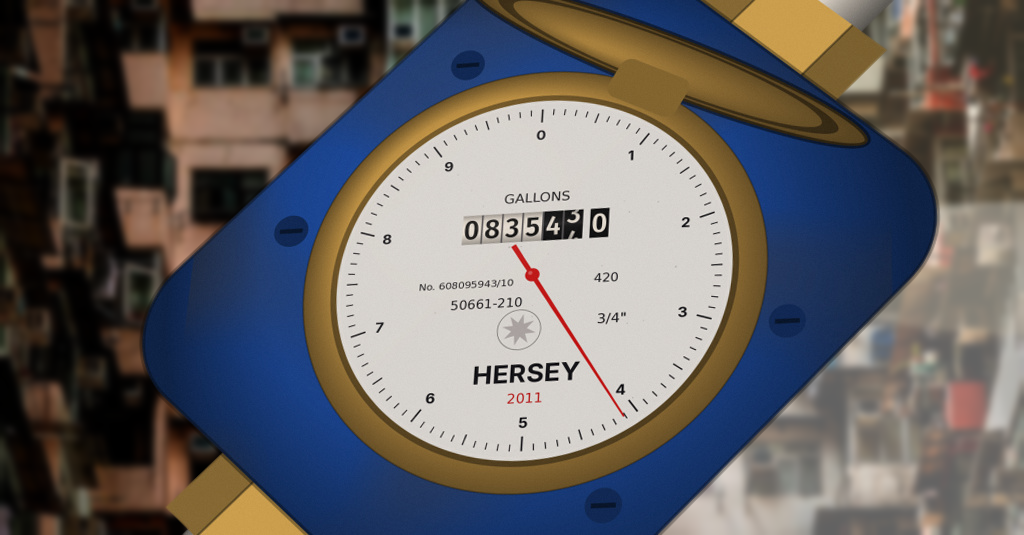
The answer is 835434.1 gal
